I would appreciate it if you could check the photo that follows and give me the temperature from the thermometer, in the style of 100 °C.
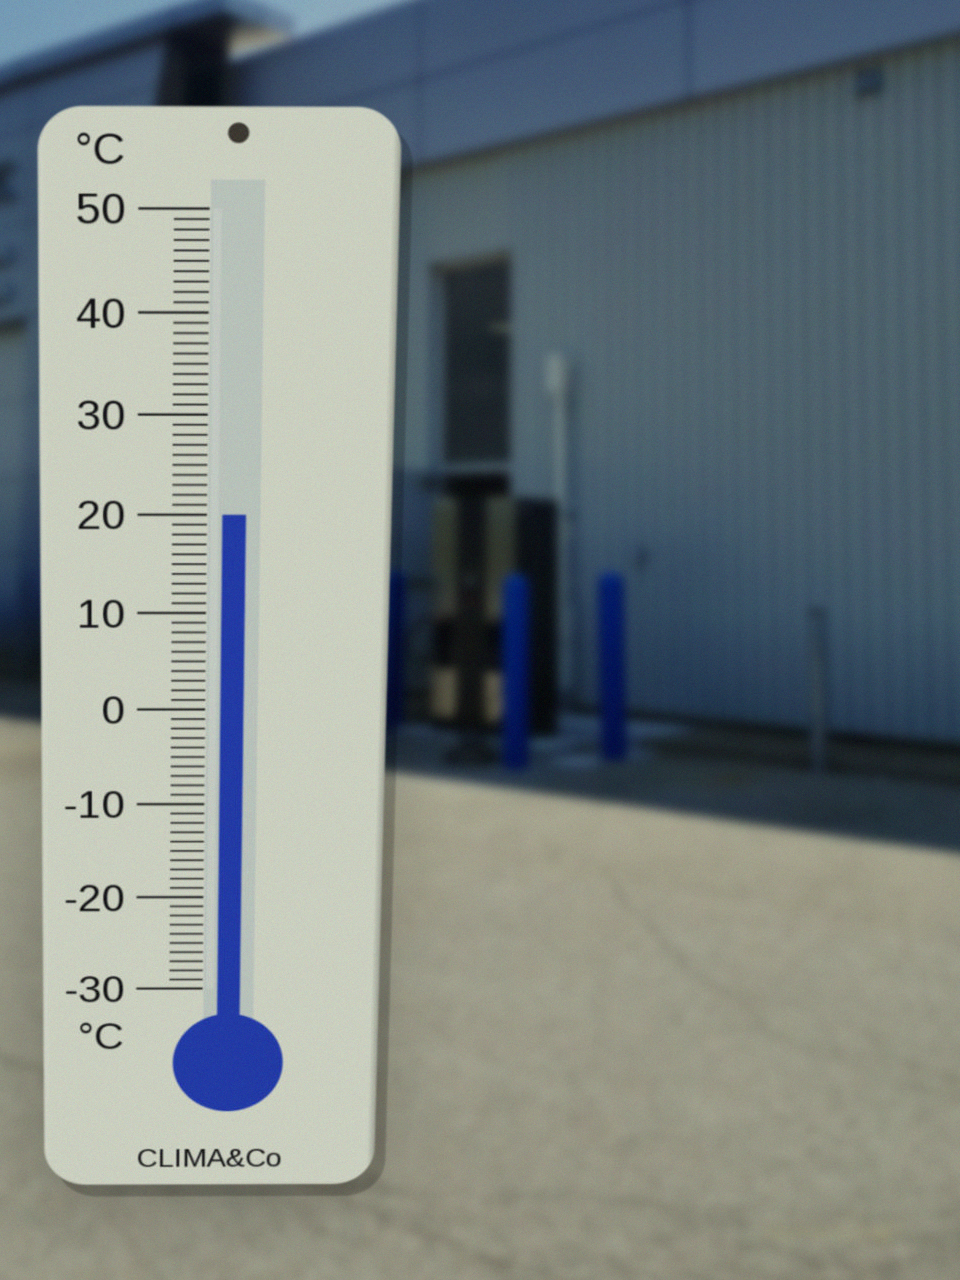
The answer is 20 °C
